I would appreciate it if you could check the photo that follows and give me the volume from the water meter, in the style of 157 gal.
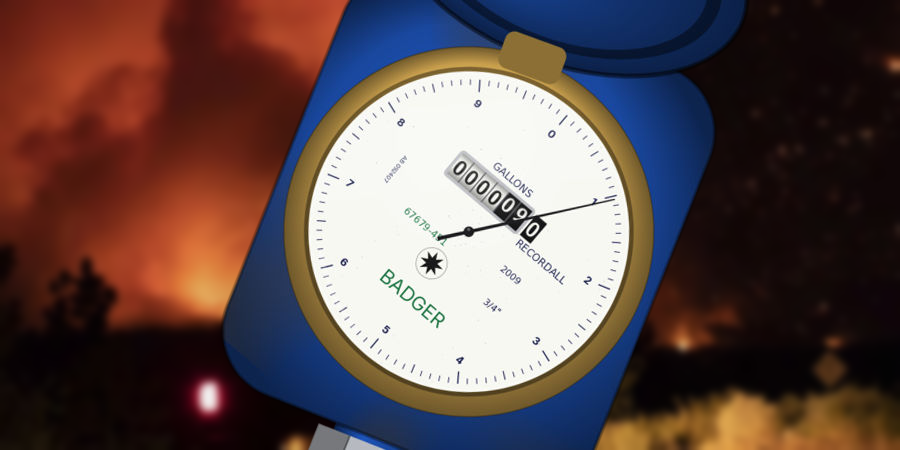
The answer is 91.0 gal
